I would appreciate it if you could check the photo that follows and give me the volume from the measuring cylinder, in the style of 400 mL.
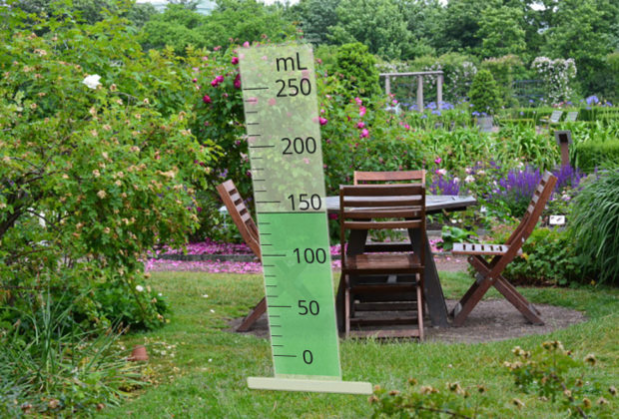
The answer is 140 mL
